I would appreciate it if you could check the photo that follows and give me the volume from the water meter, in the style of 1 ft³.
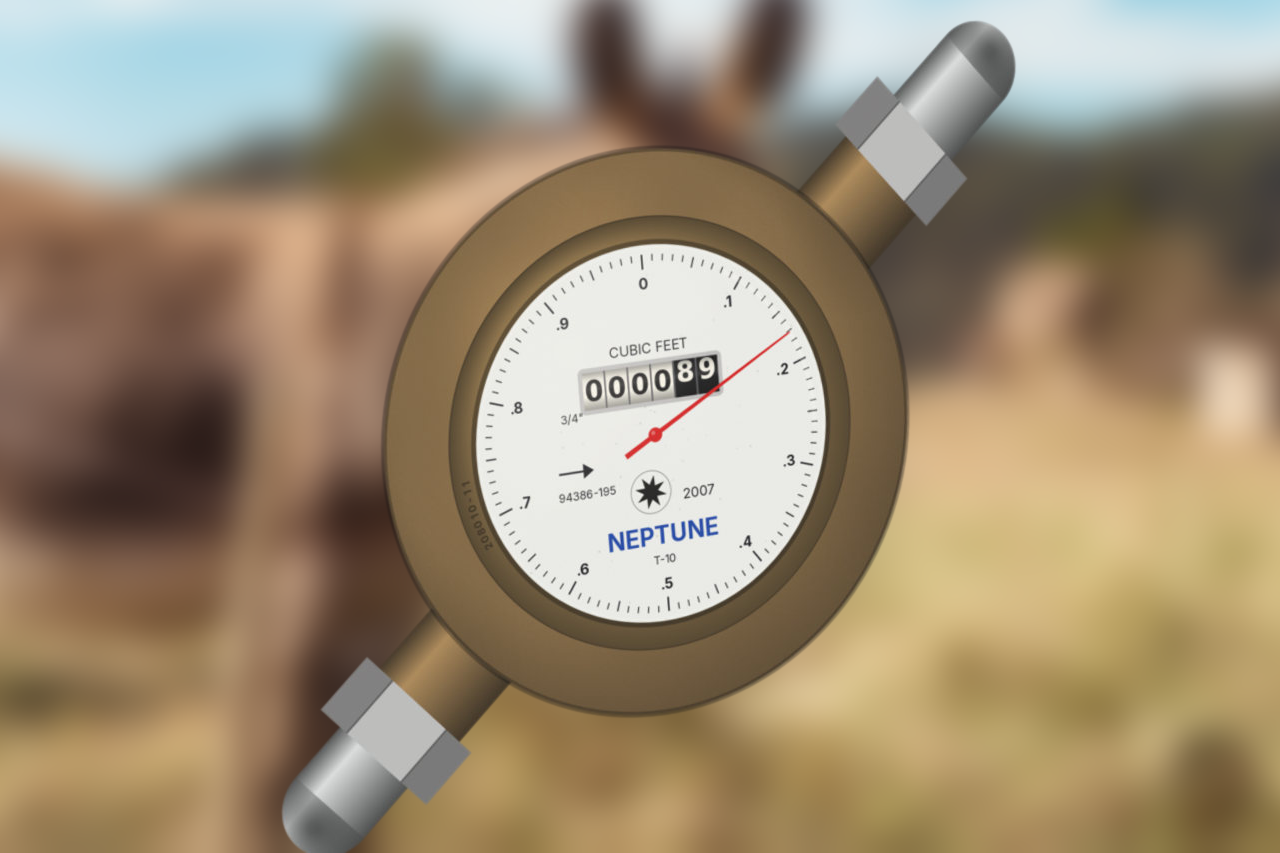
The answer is 89.17 ft³
